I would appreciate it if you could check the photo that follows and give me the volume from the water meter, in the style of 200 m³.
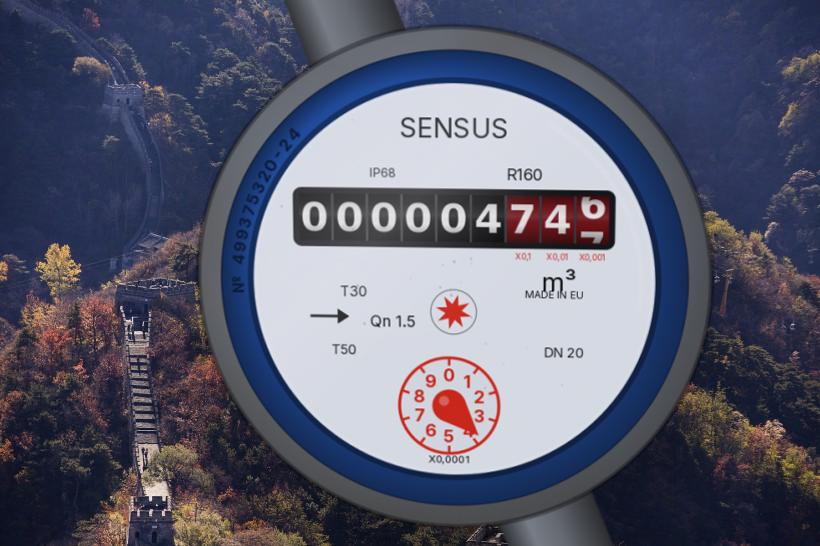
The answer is 4.7463 m³
